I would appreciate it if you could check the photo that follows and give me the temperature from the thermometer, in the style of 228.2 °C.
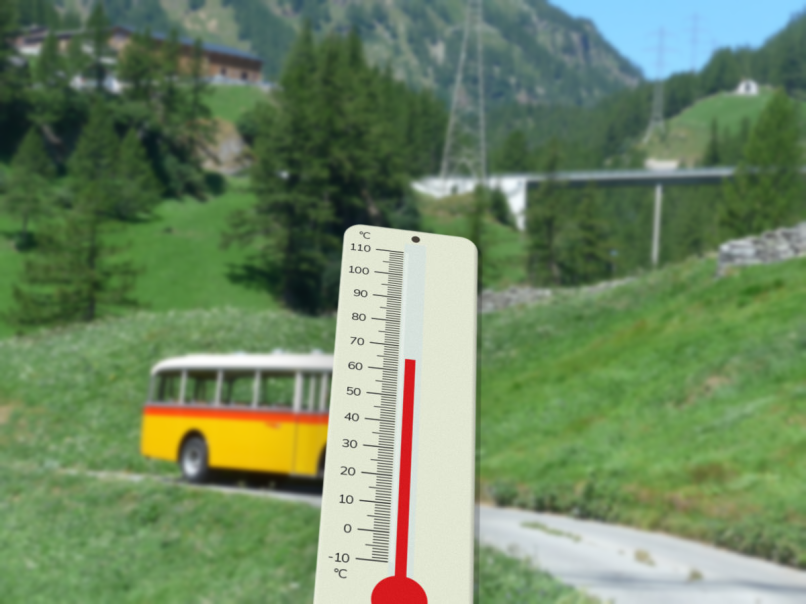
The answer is 65 °C
